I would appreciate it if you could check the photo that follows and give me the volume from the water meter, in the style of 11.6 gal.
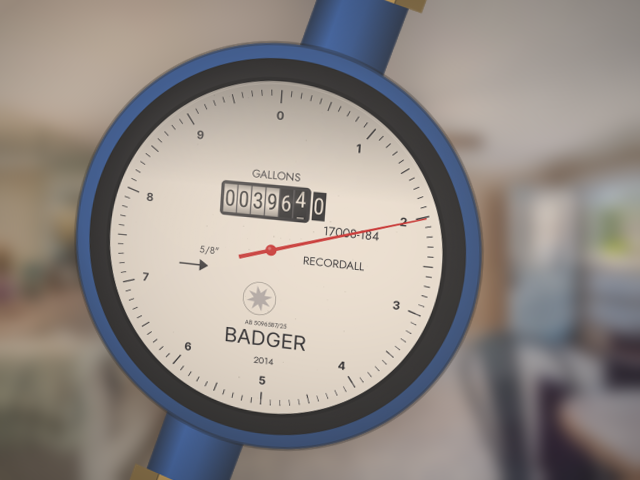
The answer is 39642.0 gal
